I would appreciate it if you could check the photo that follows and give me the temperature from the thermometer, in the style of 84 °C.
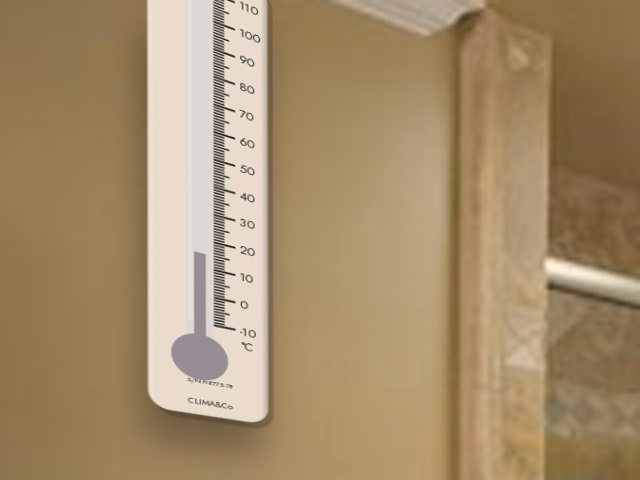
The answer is 15 °C
